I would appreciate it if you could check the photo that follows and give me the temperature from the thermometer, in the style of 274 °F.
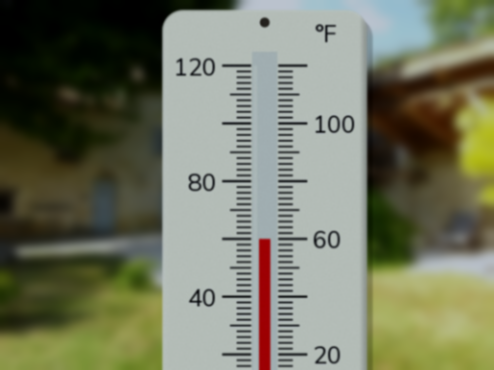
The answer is 60 °F
